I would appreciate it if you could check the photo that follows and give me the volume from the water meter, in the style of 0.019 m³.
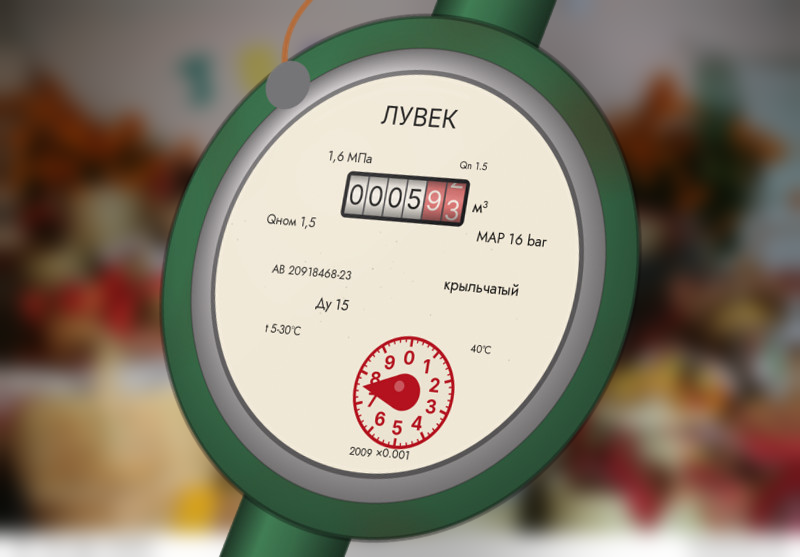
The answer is 5.927 m³
